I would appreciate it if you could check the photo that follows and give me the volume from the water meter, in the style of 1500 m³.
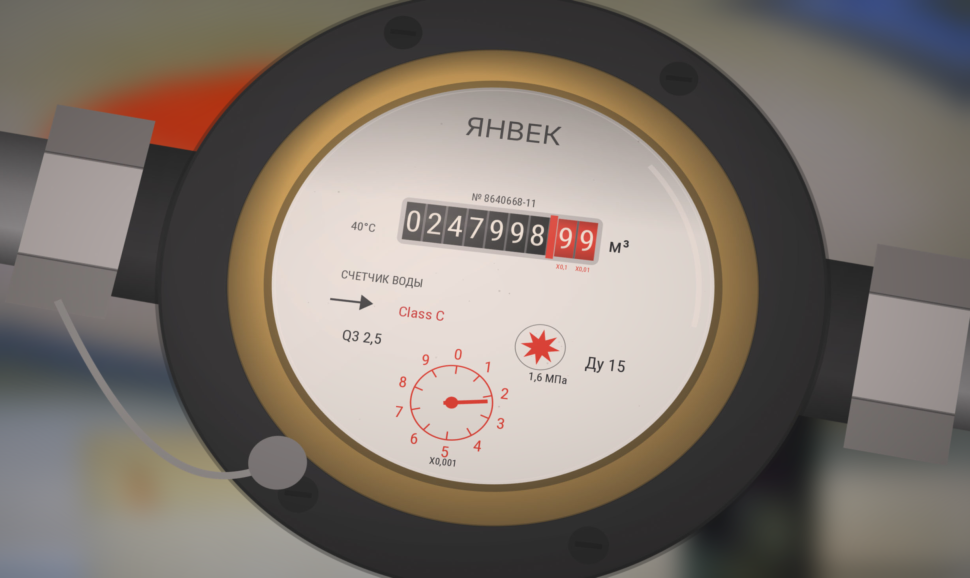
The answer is 247998.992 m³
